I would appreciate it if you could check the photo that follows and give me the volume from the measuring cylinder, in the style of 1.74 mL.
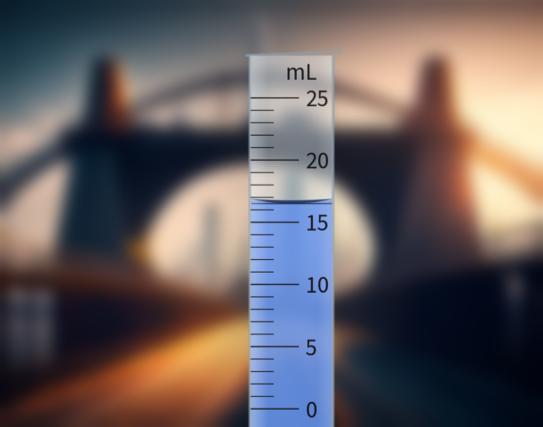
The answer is 16.5 mL
